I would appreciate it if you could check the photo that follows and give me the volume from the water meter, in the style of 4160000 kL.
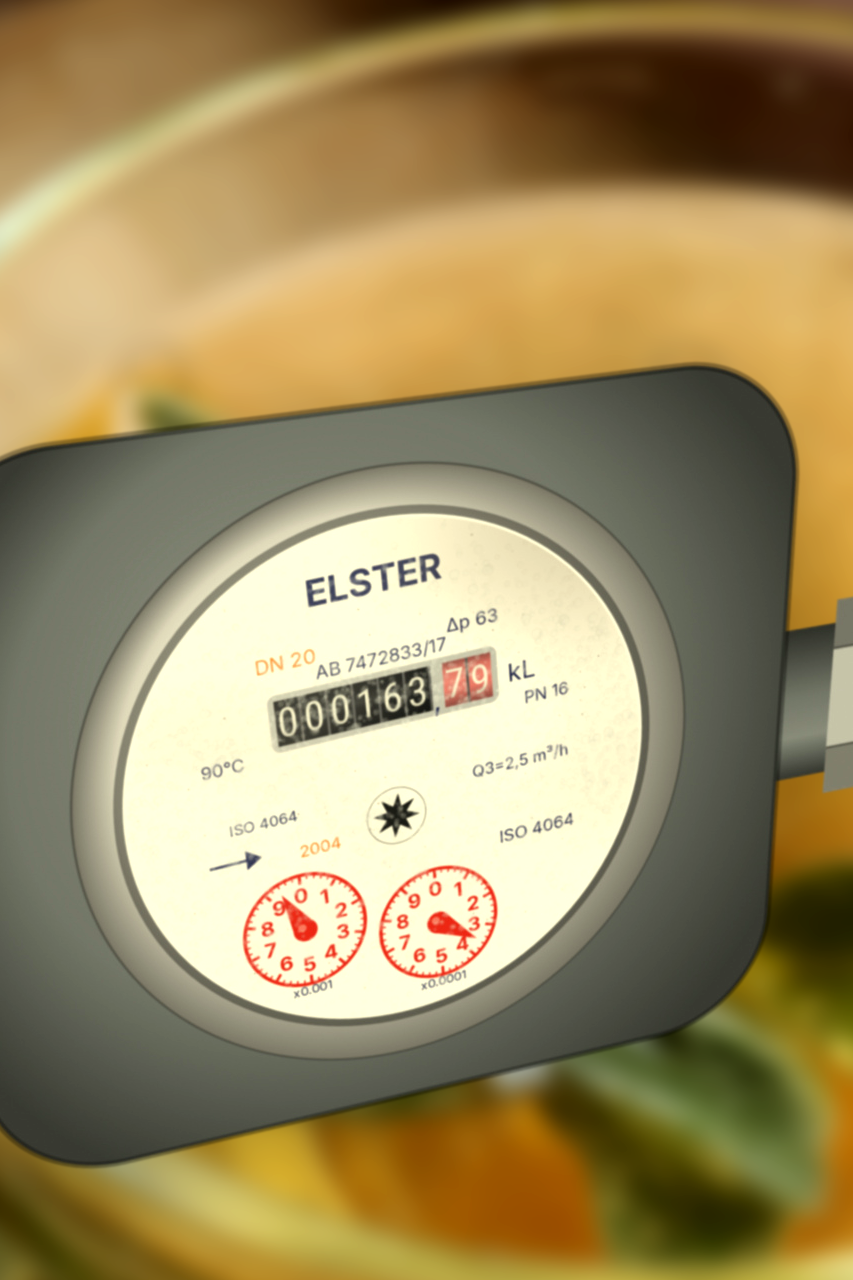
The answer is 163.7893 kL
